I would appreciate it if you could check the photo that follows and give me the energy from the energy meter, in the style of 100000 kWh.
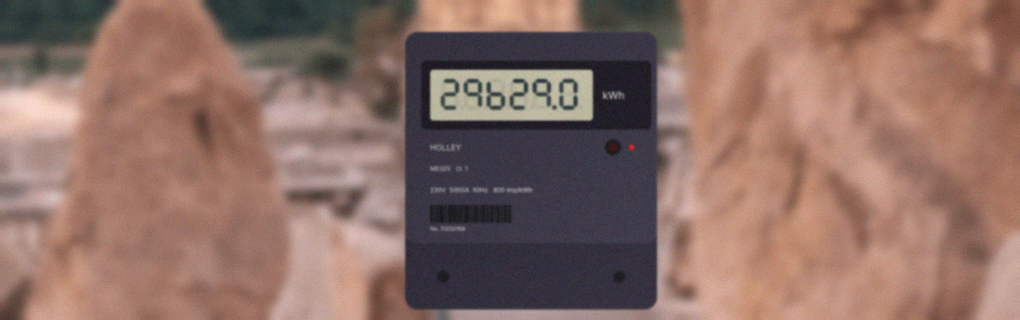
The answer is 29629.0 kWh
